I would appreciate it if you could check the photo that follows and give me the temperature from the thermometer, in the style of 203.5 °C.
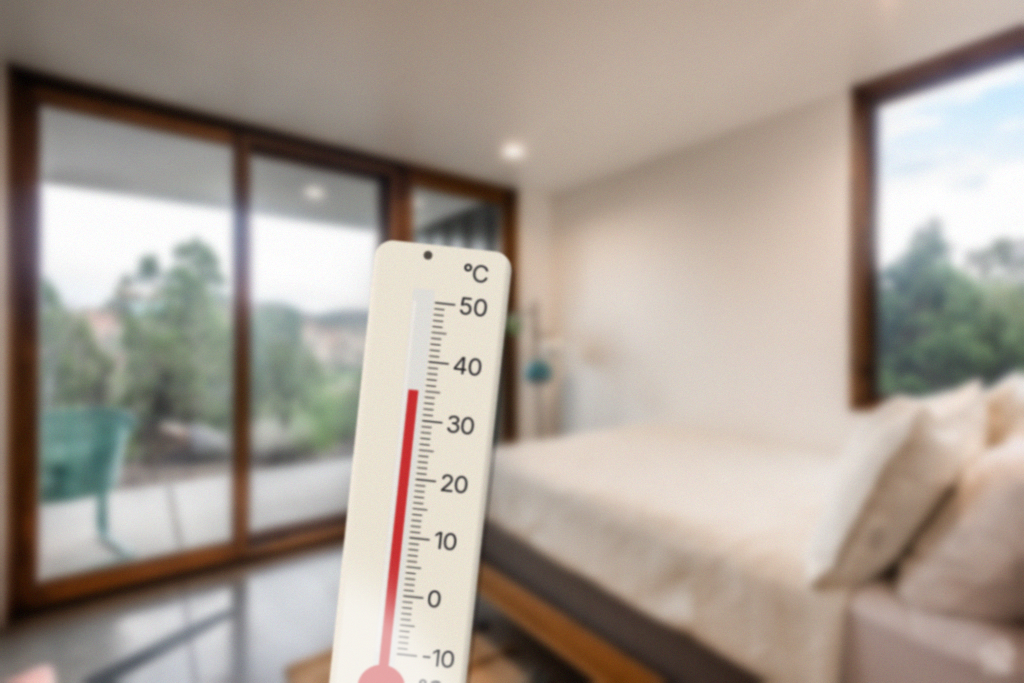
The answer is 35 °C
